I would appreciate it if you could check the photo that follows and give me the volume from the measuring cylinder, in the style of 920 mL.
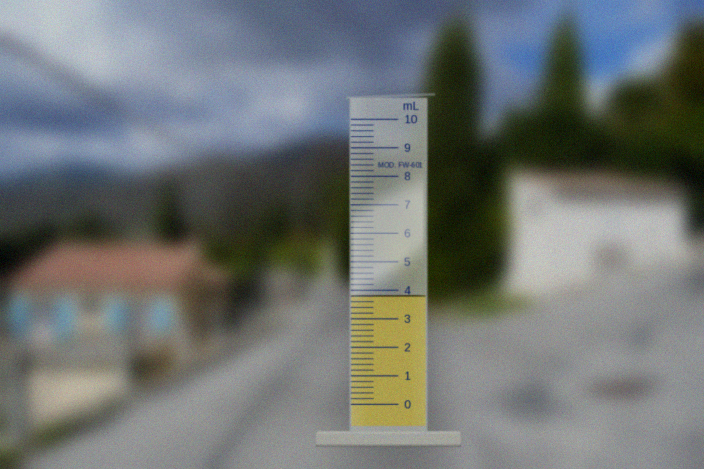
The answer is 3.8 mL
